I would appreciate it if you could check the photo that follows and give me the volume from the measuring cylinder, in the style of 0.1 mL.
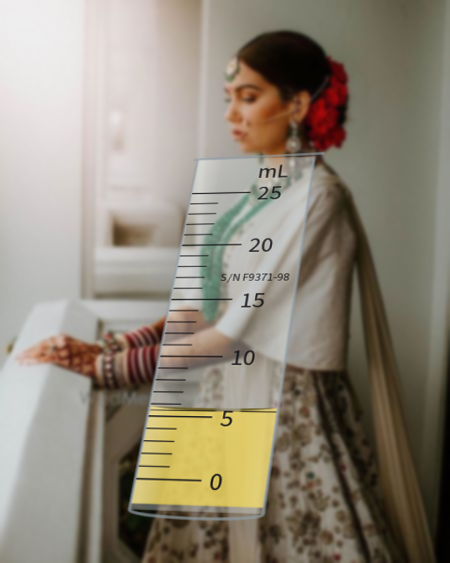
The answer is 5.5 mL
